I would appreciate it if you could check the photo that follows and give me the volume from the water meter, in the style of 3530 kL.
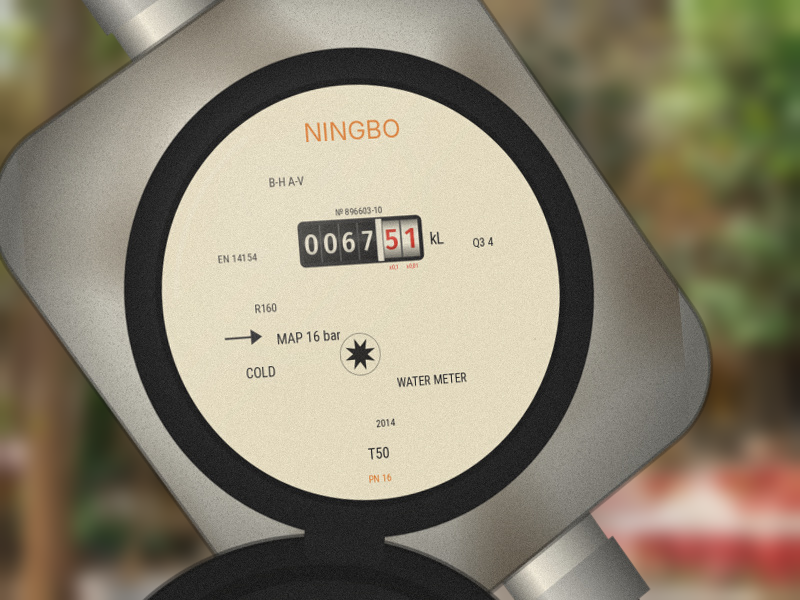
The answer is 67.51 kL
